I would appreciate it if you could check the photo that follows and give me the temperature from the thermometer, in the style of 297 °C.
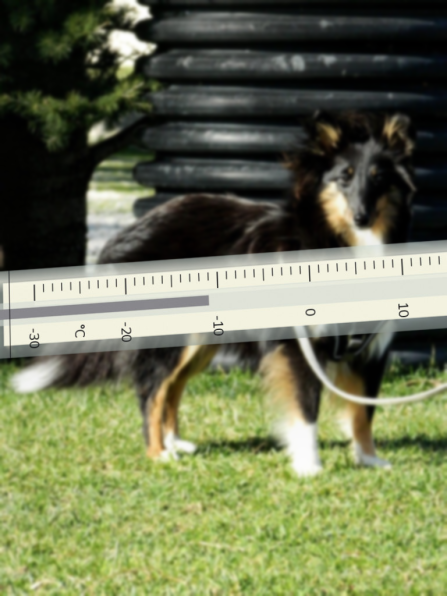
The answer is -11 °C
